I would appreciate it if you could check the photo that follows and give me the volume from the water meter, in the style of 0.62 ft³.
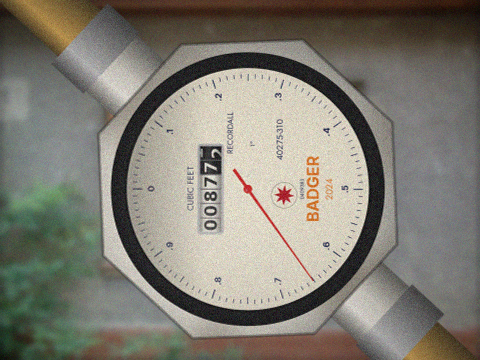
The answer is 8771.65 ft³
